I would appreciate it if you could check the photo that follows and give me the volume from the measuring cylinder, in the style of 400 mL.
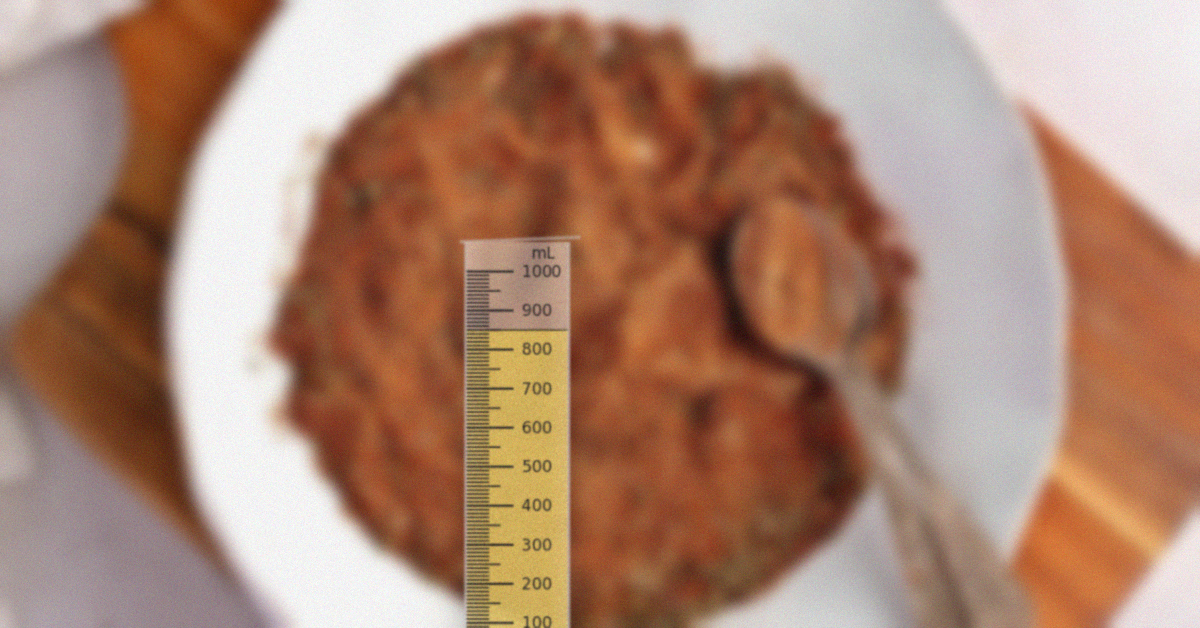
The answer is 850 mL
